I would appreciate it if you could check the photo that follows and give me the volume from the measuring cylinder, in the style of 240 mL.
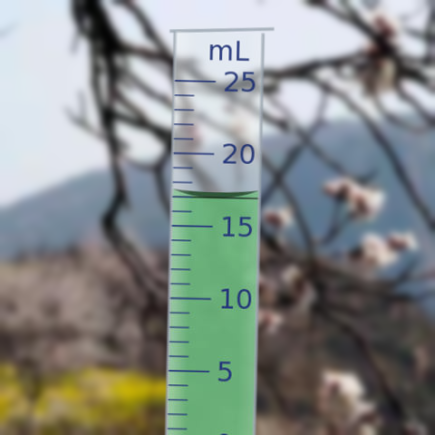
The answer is 17 mL
